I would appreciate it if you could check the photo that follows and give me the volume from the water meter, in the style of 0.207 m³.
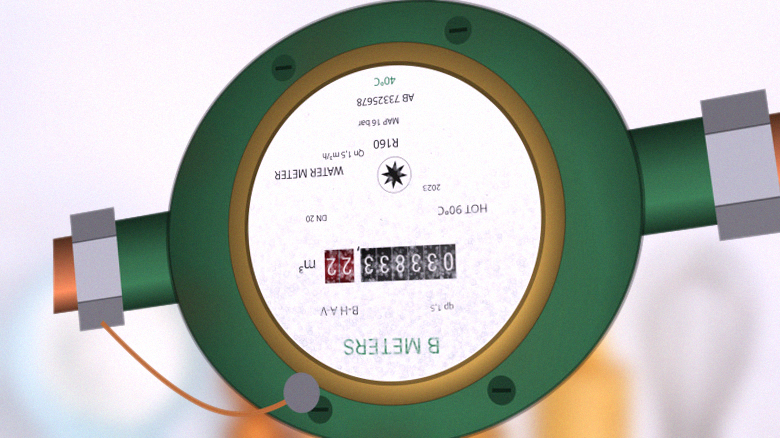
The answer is 33833.22 m³
